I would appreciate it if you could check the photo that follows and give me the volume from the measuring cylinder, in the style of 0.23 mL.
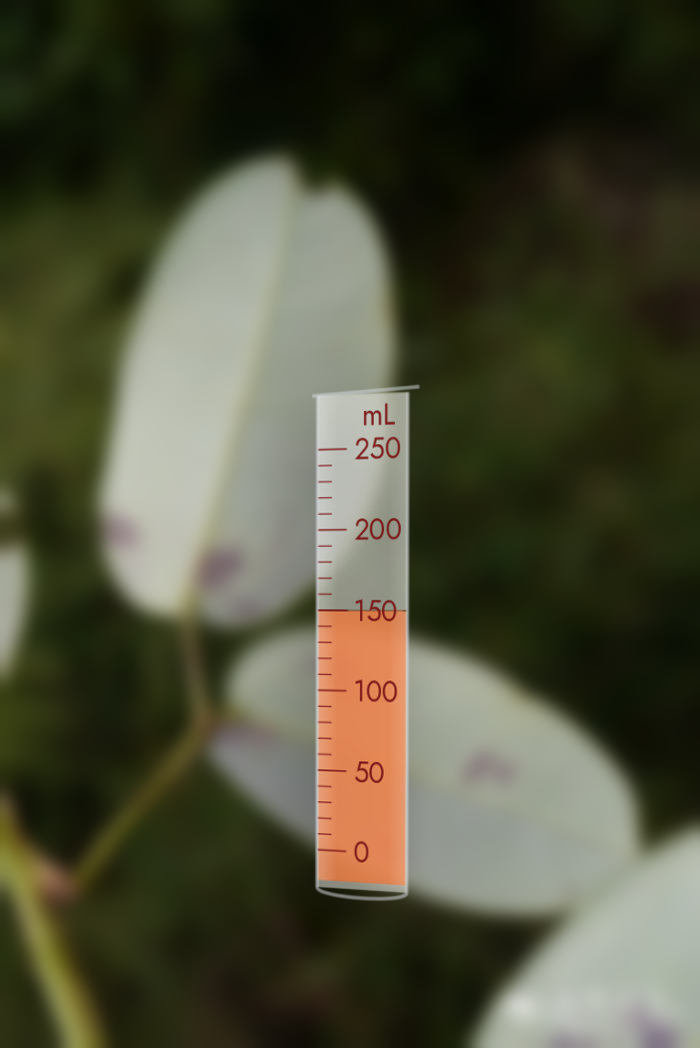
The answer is 150 mL
